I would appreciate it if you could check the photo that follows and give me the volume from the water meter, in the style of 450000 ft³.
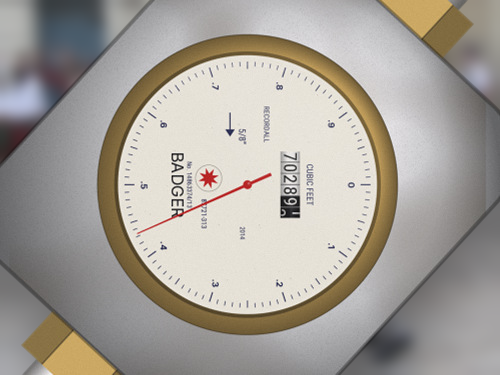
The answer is 702891.43 ft³
